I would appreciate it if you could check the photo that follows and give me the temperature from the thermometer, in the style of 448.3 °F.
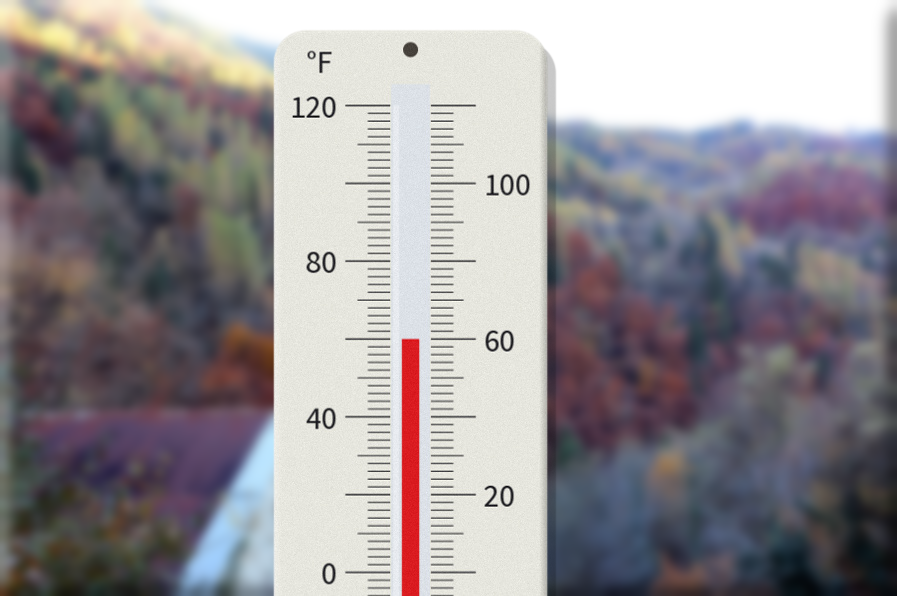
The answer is 60 °F
